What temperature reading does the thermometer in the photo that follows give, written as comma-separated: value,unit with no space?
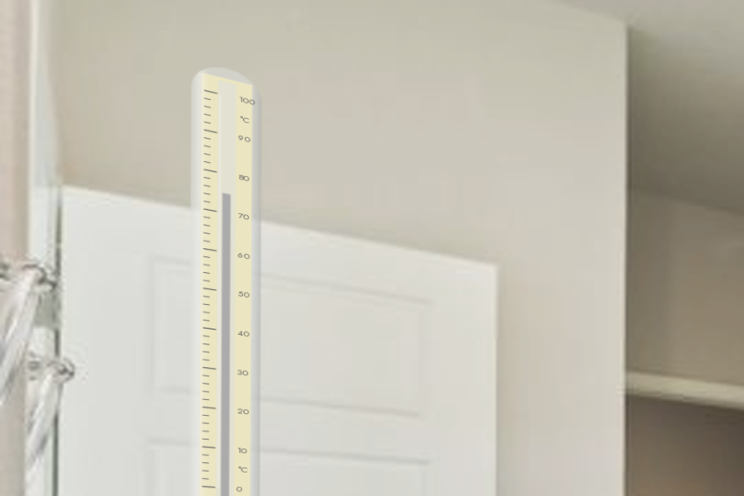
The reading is 75,°C
